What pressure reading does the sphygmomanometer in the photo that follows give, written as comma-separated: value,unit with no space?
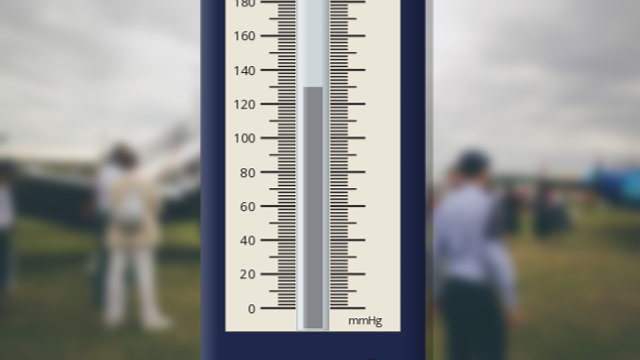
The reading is 130,mmHg
